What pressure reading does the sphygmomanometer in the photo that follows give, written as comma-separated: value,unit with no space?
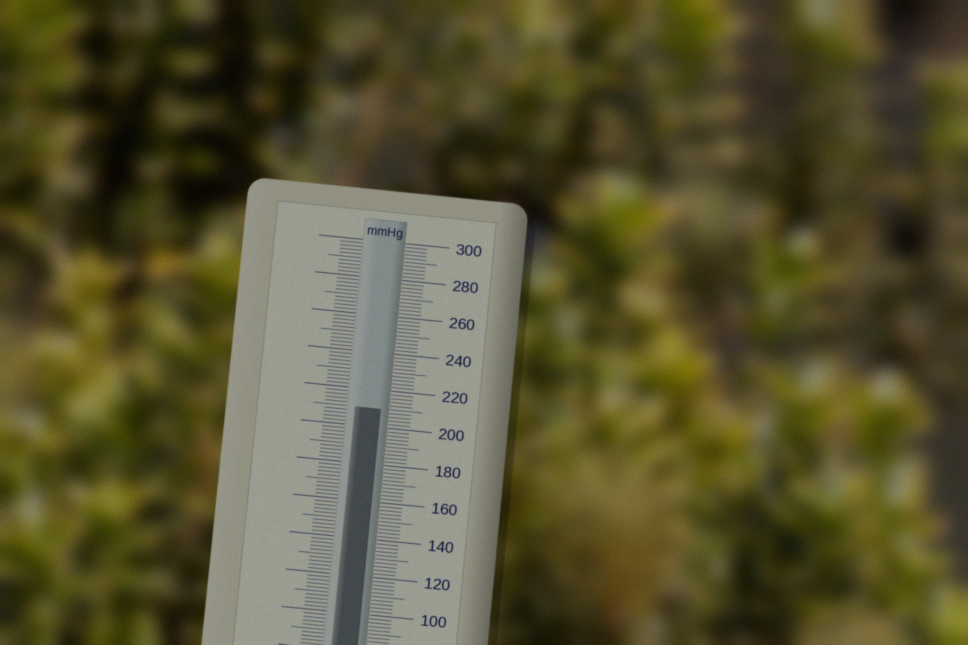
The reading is 210,mmHg
